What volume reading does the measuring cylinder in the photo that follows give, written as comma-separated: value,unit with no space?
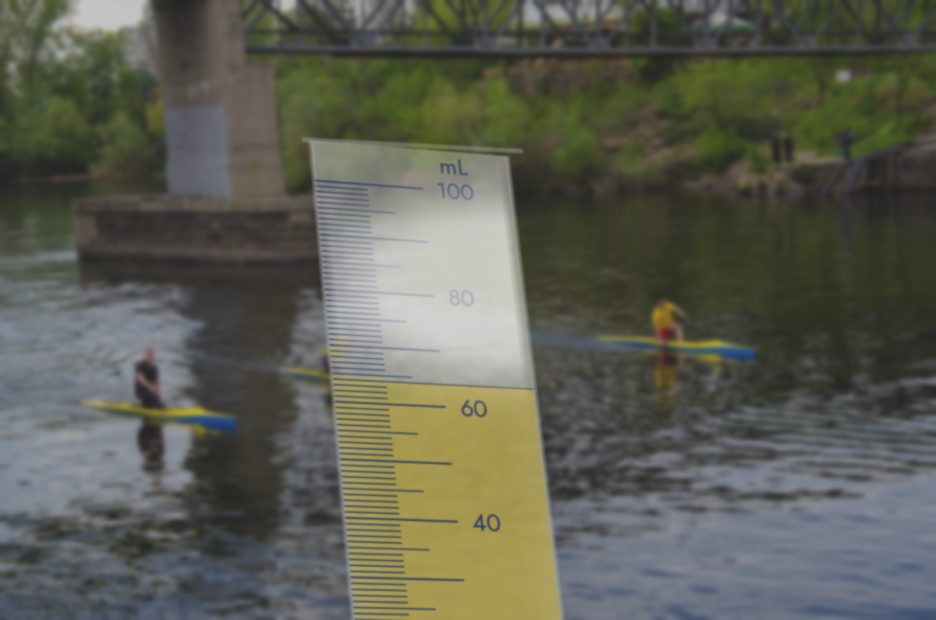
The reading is 64,mL
